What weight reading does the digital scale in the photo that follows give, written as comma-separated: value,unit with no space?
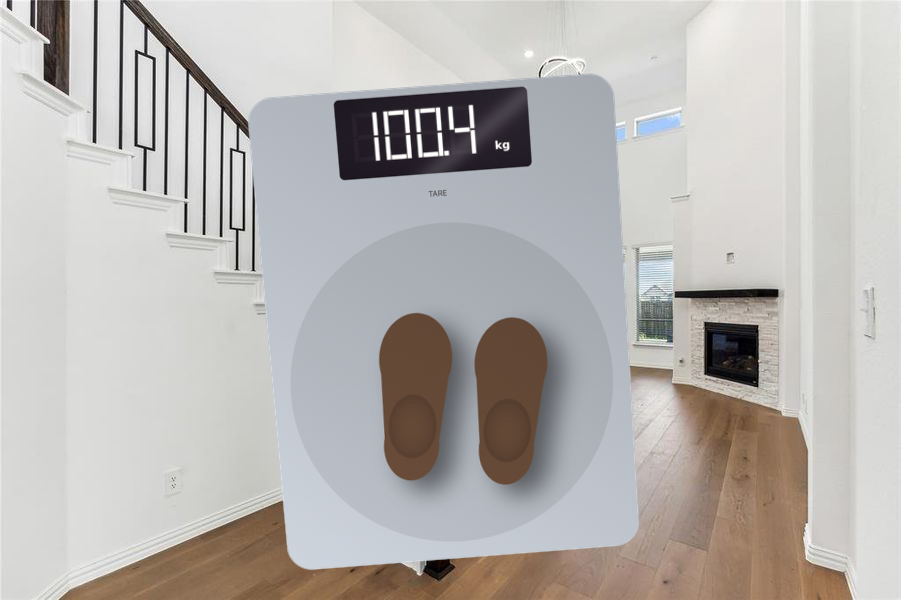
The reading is 100.4,kg
